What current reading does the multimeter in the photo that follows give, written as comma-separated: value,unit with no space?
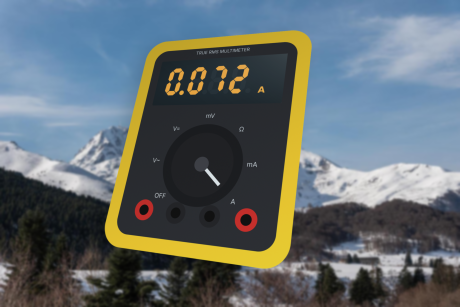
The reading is 0.072,A
